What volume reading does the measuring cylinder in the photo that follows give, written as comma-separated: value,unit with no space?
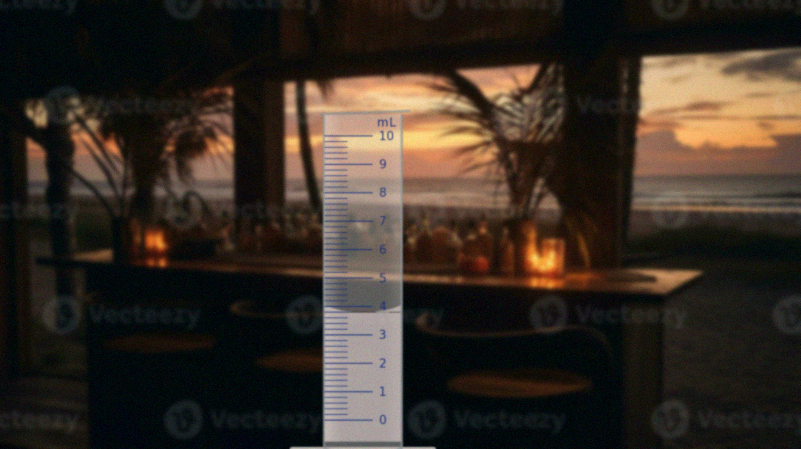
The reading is 3.8,mL
